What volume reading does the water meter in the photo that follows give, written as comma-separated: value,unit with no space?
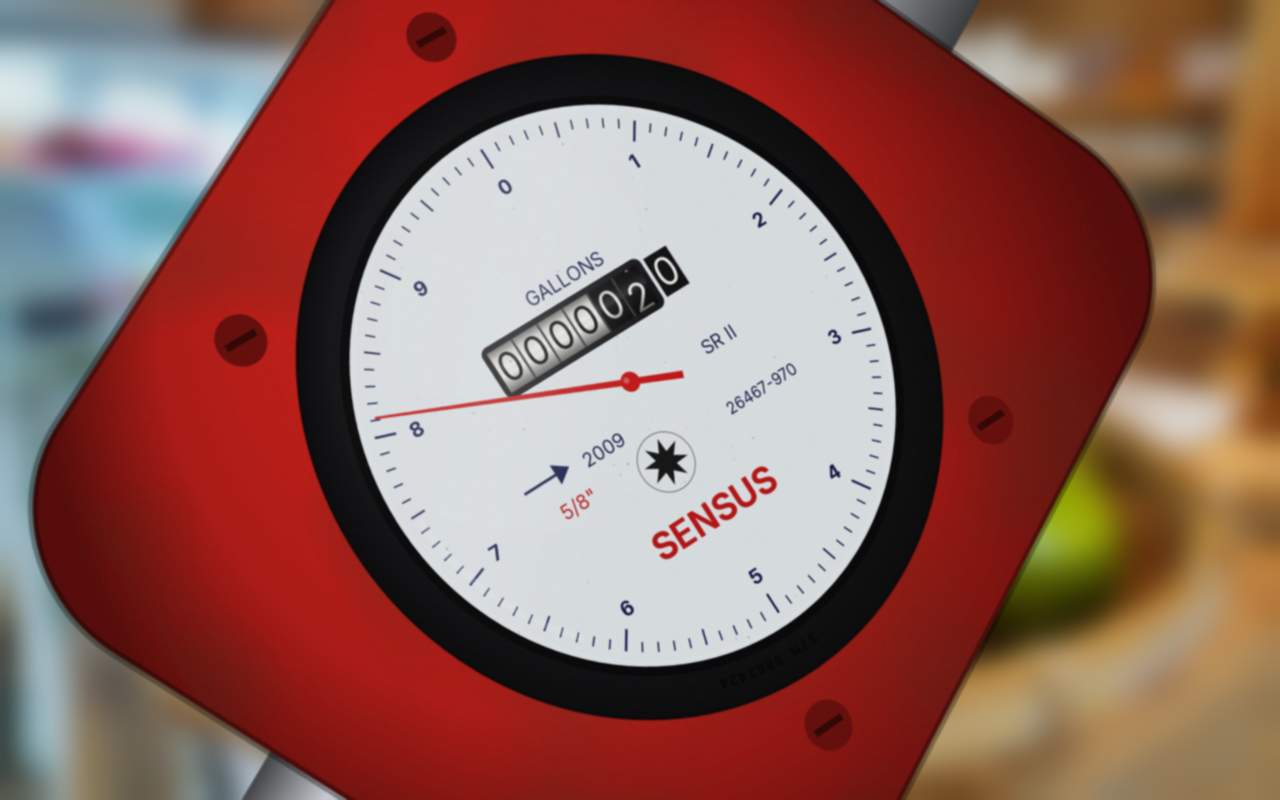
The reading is 18.1,gal
